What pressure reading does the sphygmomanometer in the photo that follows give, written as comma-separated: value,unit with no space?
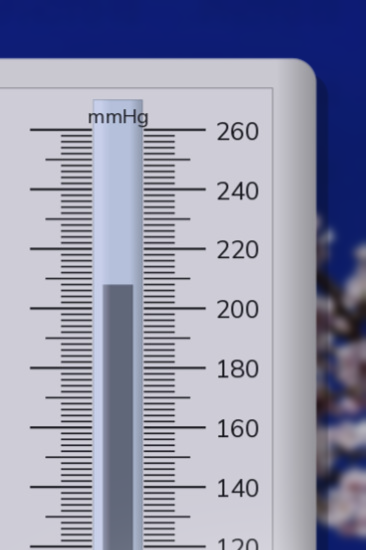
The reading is 208,mmHg
